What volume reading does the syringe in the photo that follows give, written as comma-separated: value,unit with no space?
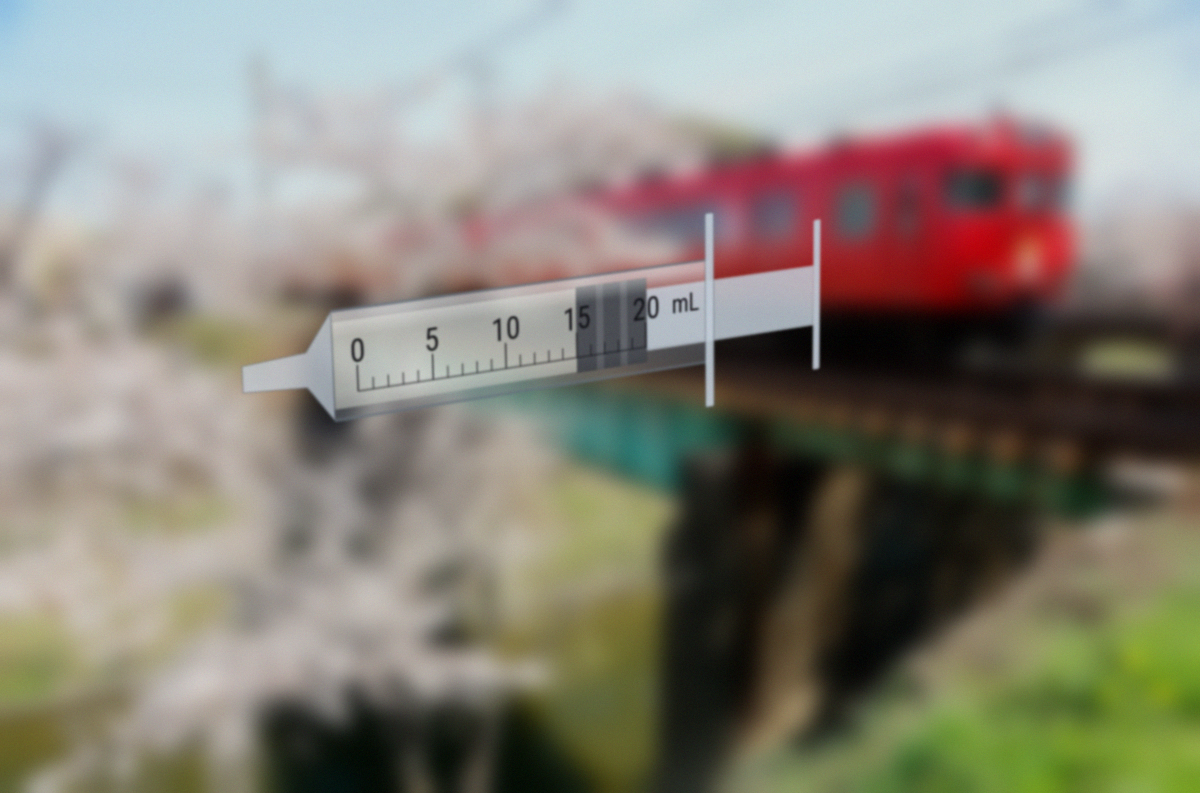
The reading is 15,mL
